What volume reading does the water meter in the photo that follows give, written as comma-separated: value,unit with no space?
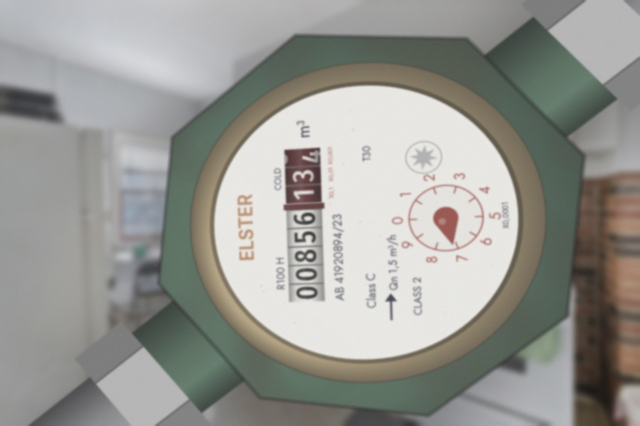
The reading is 856.1337,m³
